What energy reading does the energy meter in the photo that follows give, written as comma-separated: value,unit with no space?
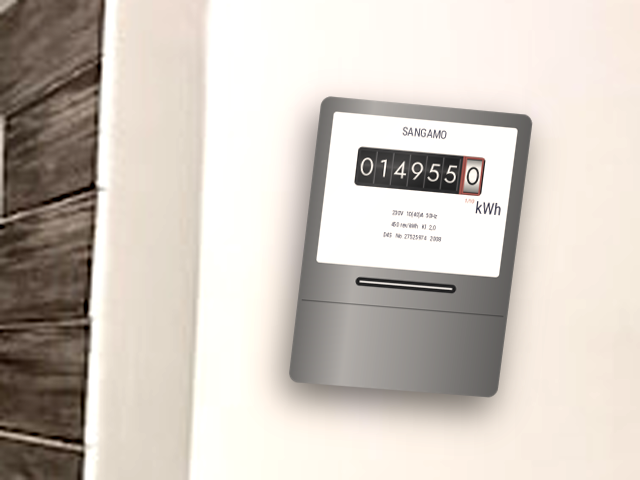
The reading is 14955.0,kWh
